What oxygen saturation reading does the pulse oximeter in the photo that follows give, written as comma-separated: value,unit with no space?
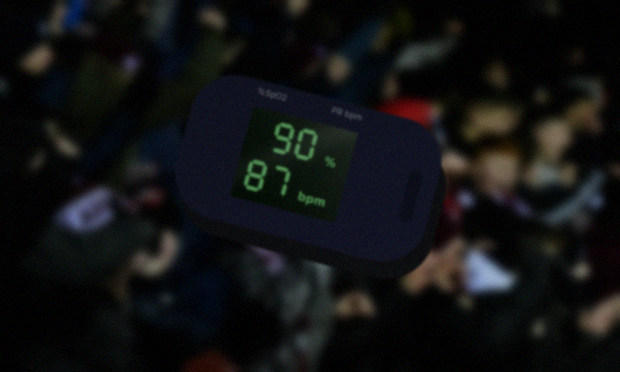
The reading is 90,%
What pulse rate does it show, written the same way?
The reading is 87,bpm
